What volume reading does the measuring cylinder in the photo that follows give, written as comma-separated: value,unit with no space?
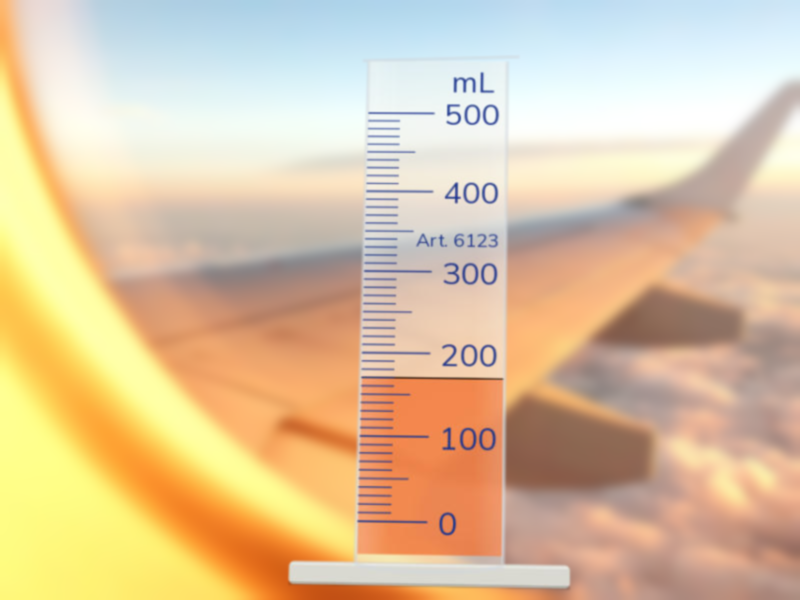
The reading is 170,mL
